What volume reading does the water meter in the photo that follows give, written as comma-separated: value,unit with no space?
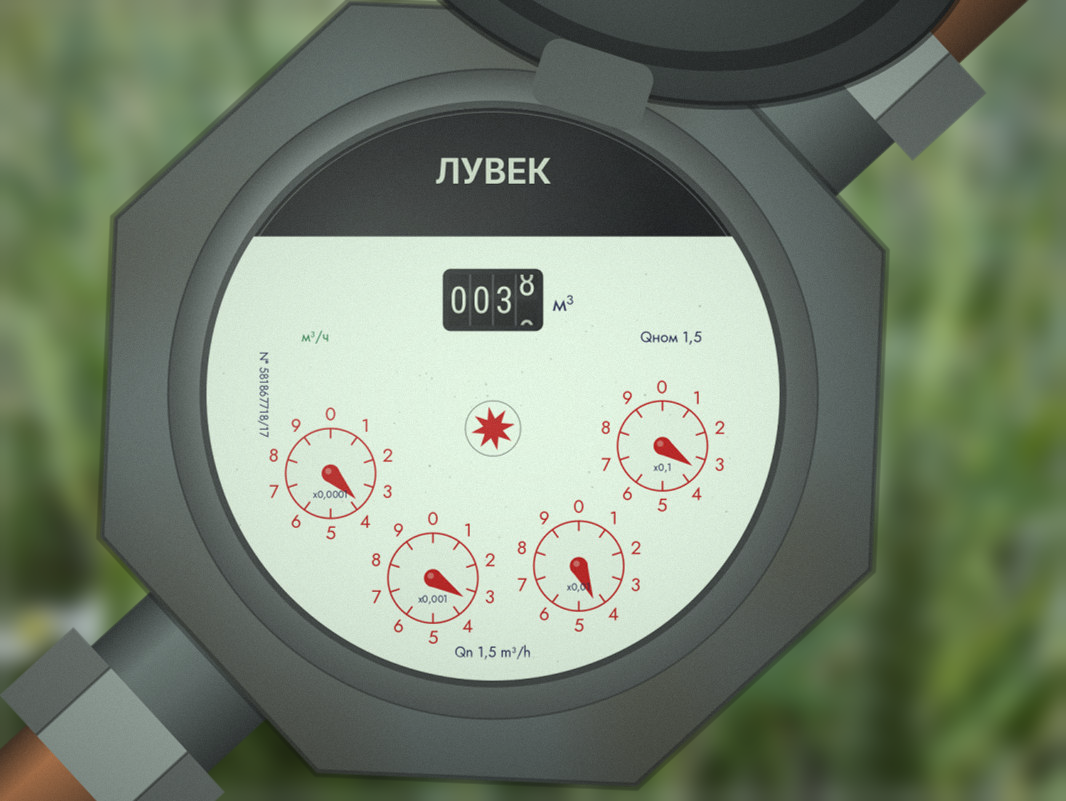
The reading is 38.3433,m³
